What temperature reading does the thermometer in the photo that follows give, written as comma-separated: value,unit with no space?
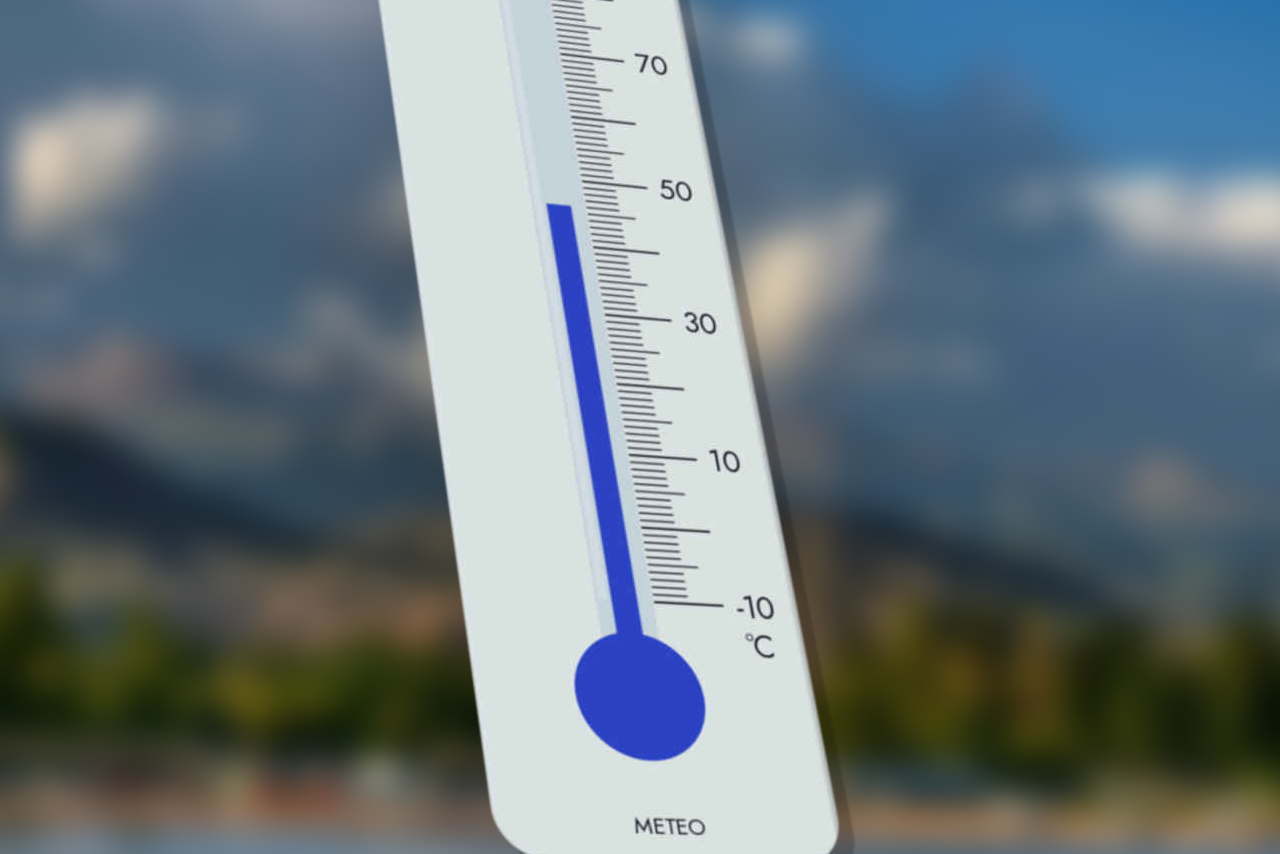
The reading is 46,°C
